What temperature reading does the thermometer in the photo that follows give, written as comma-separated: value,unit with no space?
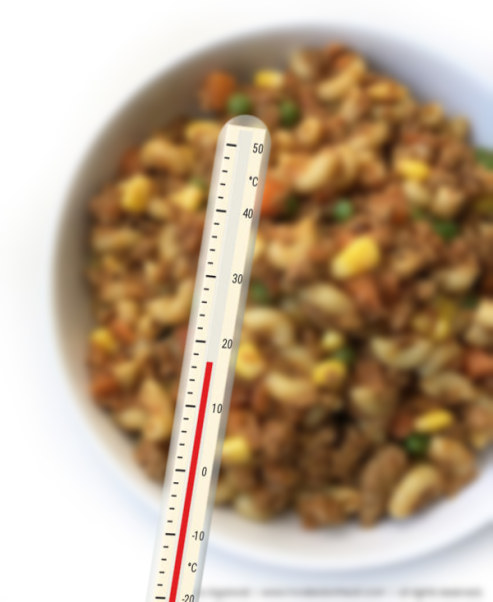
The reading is 17,°C
